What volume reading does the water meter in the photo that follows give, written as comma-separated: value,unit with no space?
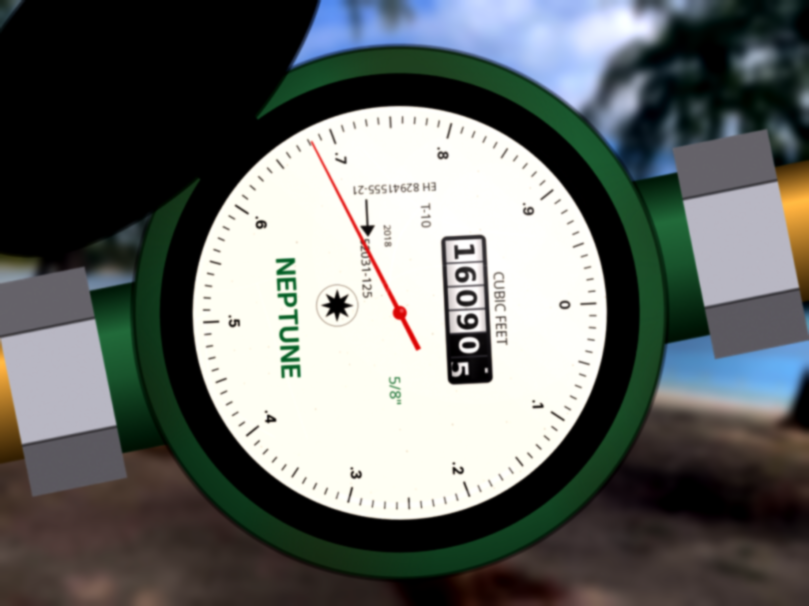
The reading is 160904.68,ft³
